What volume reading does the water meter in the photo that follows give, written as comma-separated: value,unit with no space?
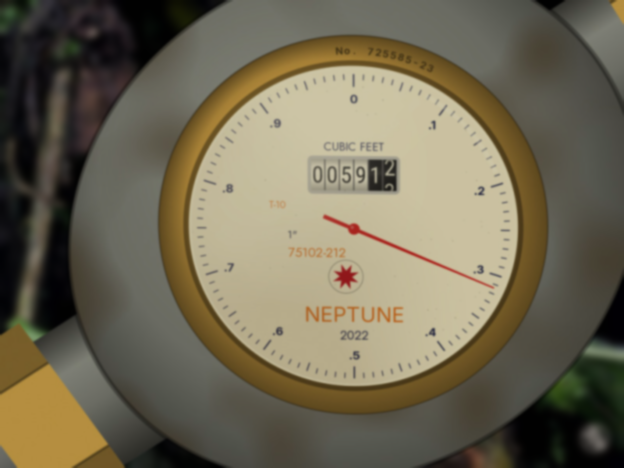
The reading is 5912.31,ft³
